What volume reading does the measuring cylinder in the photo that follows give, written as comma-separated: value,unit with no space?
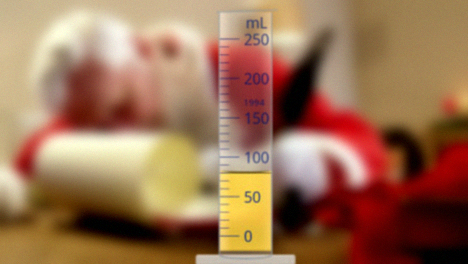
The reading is 80,mL
